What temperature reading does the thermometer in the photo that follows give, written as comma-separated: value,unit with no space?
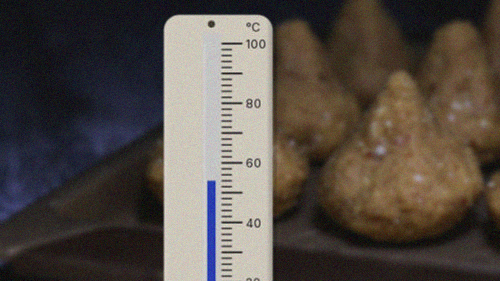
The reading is 54,°C
